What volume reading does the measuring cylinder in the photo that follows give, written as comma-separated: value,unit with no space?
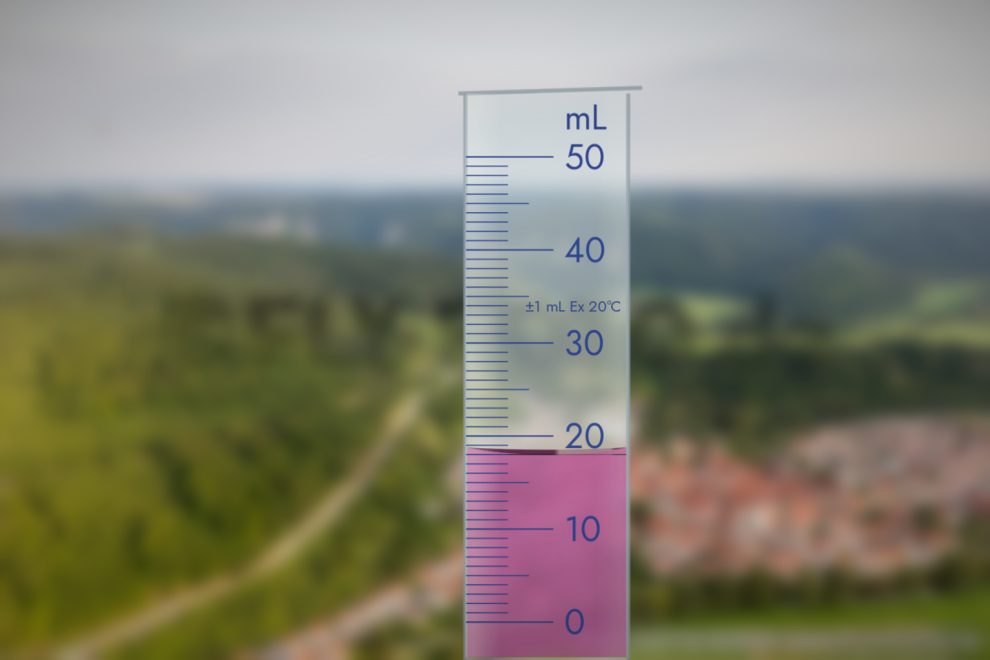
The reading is 18,mL
